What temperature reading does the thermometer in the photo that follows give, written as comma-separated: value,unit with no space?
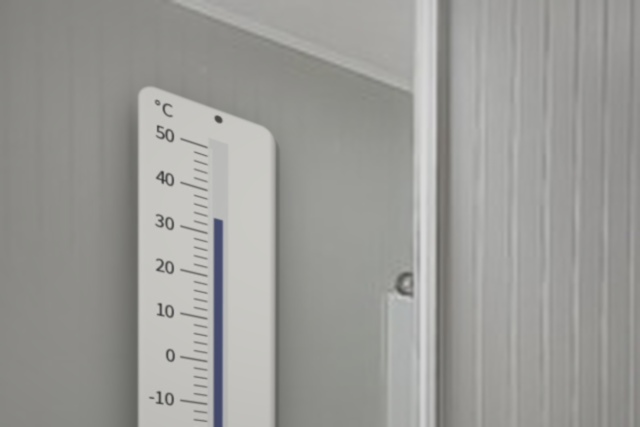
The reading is 34,°C
